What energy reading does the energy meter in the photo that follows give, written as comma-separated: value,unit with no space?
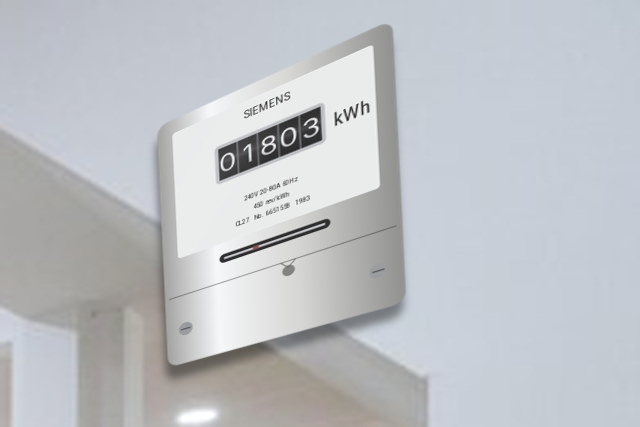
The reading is 1803,kWh
